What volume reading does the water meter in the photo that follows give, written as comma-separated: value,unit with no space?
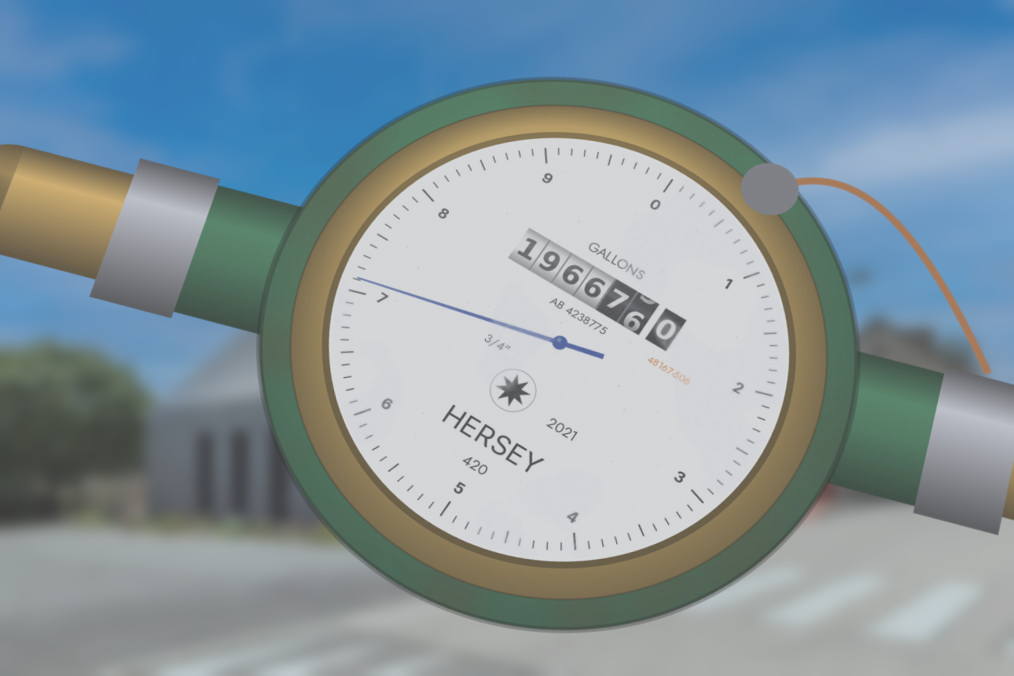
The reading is 1966757.1,gal
